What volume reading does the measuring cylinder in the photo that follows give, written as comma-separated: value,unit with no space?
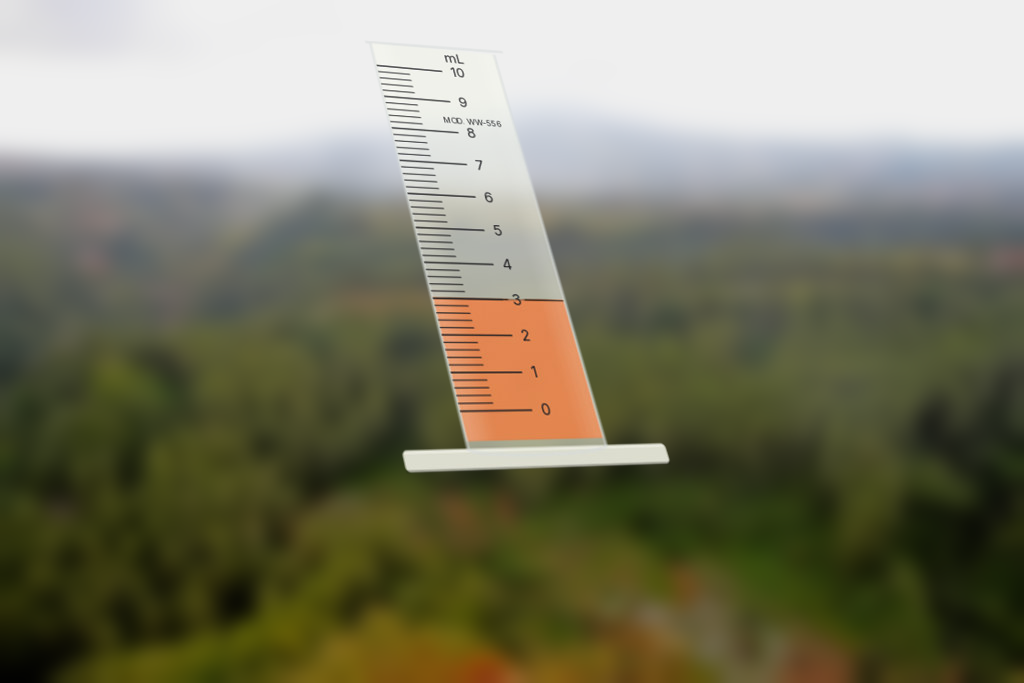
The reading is 3,mL
